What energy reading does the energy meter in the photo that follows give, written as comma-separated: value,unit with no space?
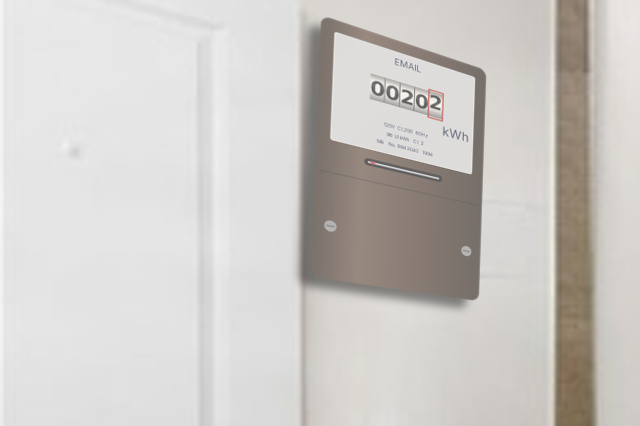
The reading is 20.2,kWh
